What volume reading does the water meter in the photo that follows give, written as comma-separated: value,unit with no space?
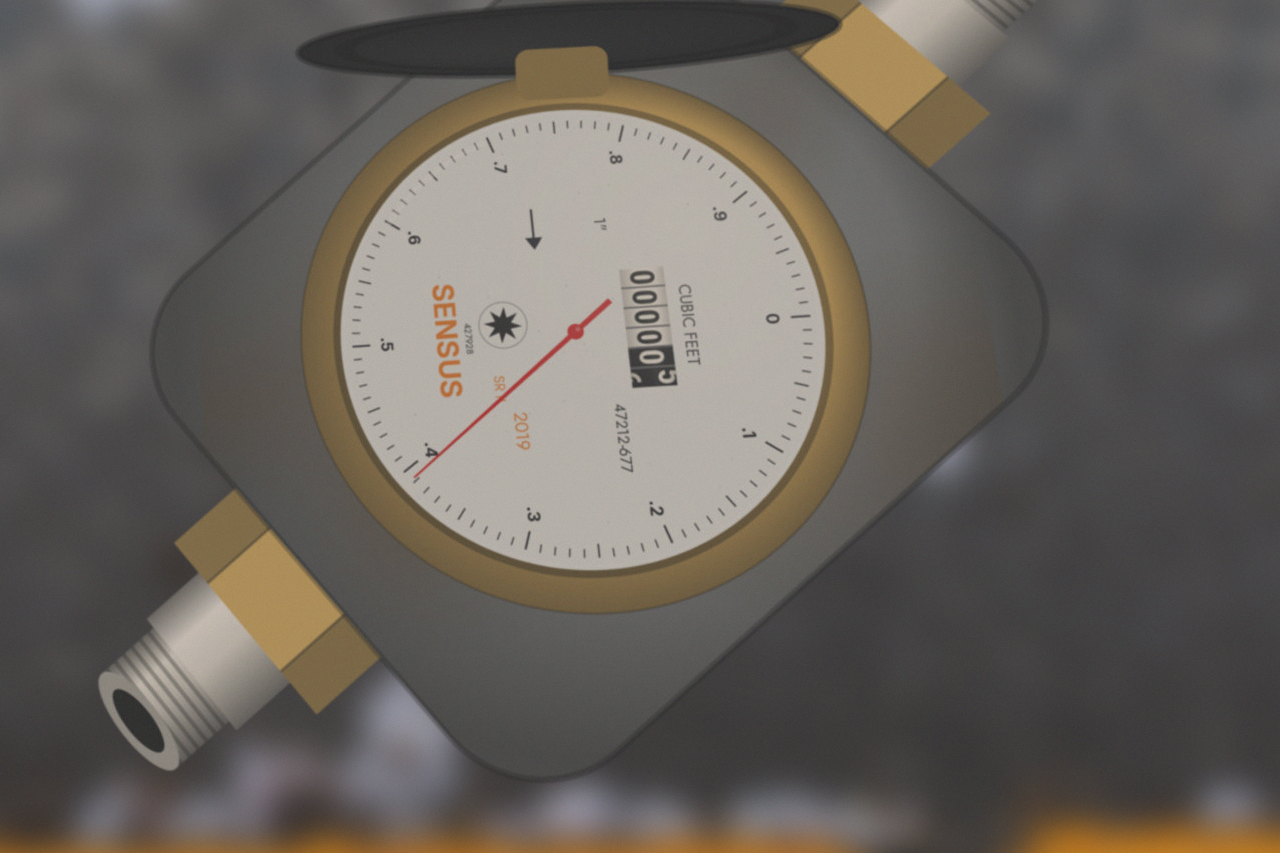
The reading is 5.39,ft³
